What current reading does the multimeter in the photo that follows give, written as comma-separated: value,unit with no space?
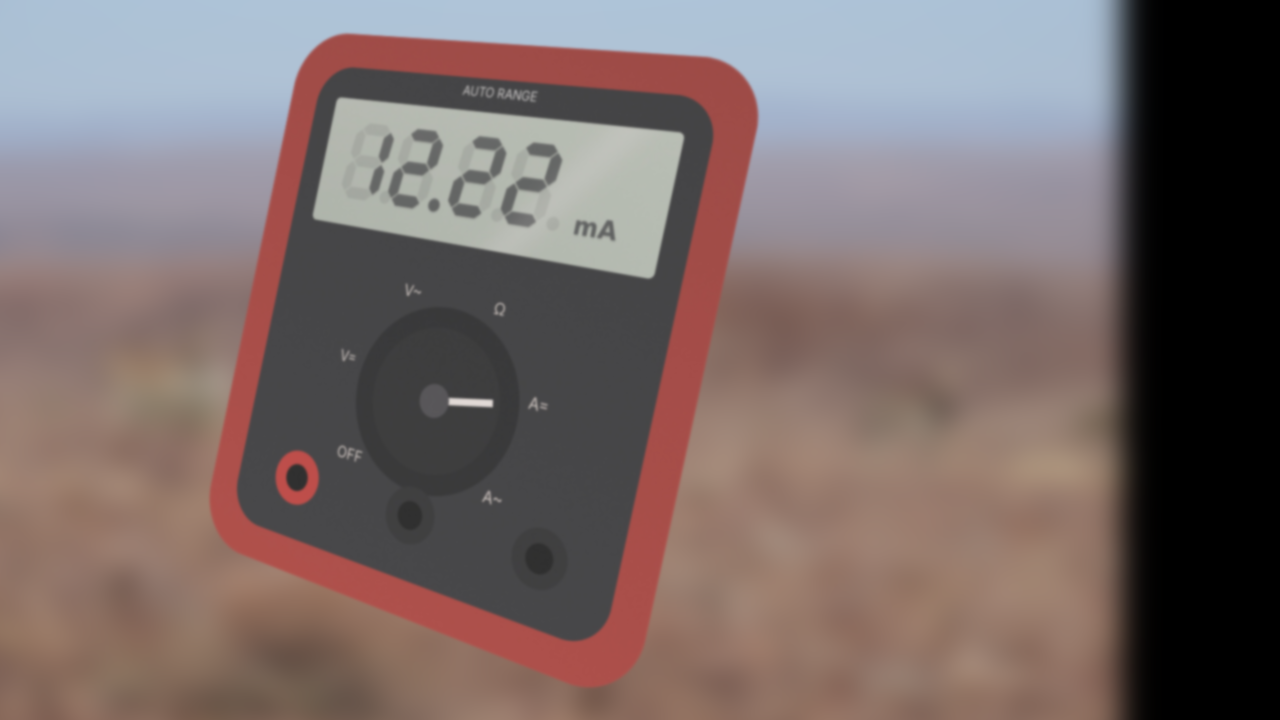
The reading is 12.22,mA
